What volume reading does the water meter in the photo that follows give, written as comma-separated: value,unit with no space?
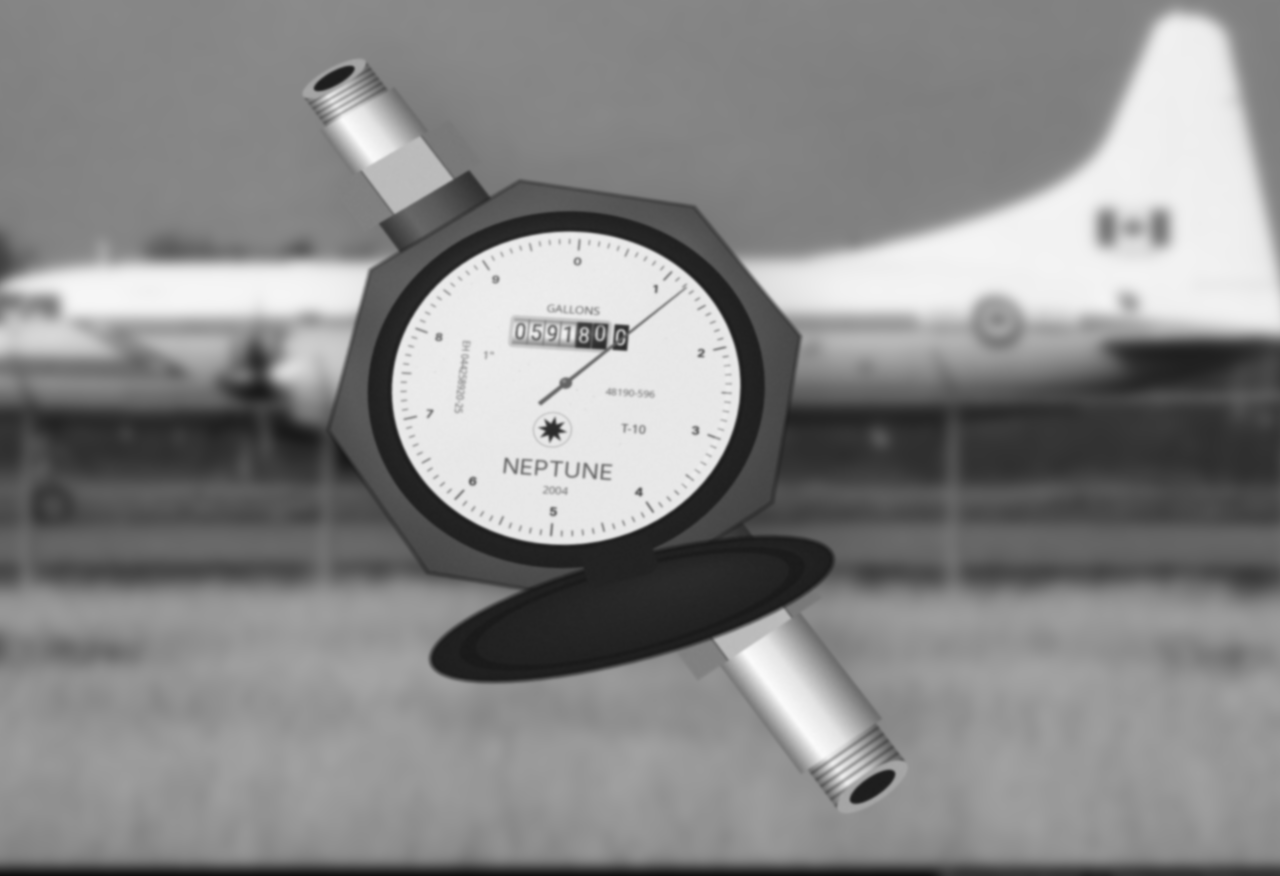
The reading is 591801.2,gal
